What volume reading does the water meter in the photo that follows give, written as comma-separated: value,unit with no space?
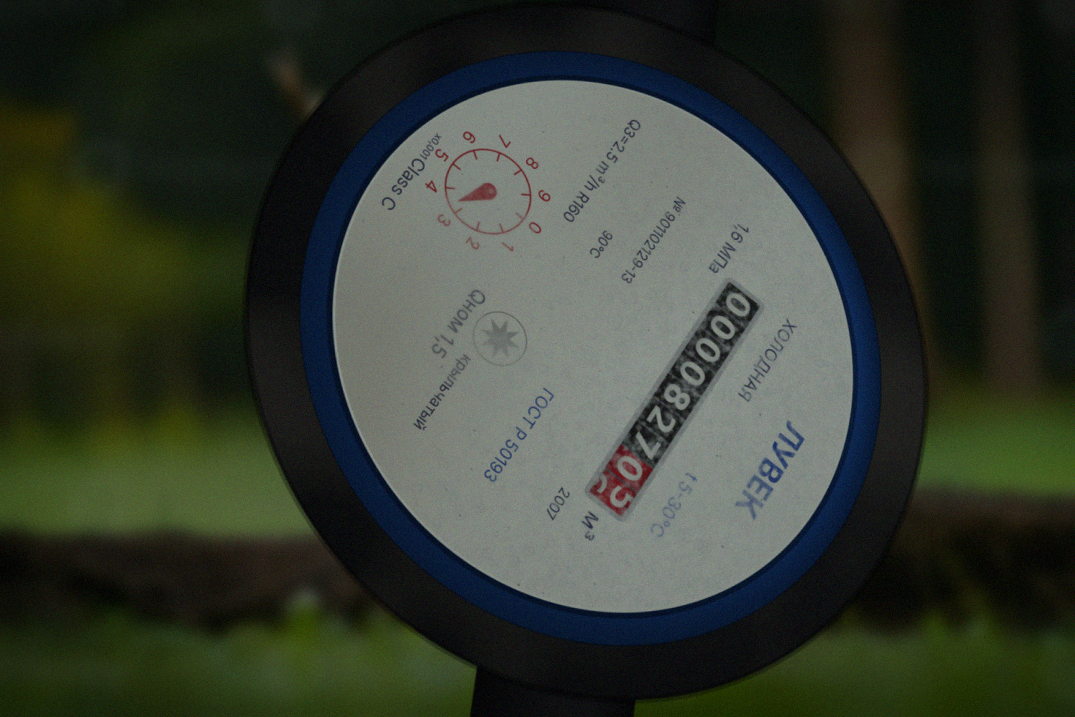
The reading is 827.053,m³
